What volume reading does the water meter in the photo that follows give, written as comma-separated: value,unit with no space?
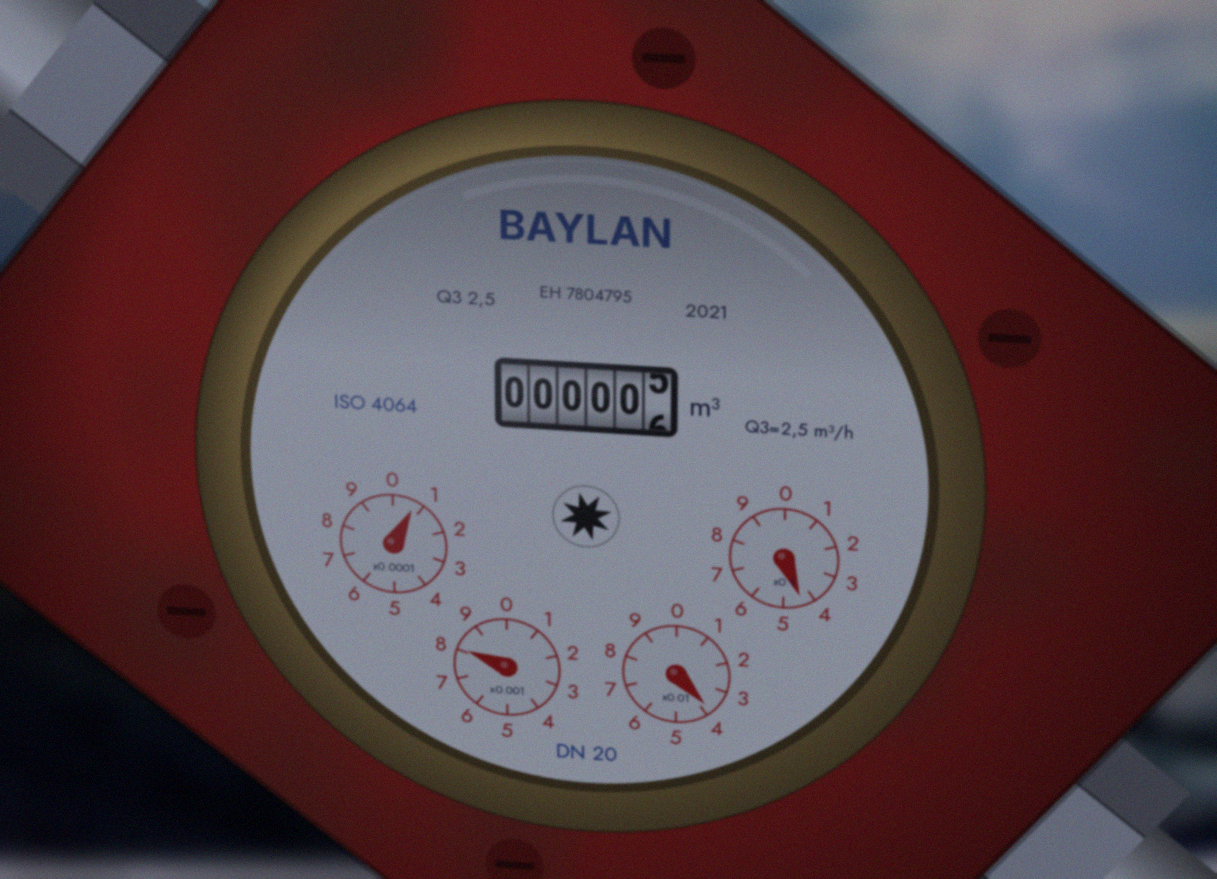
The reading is 5.4380,m³
